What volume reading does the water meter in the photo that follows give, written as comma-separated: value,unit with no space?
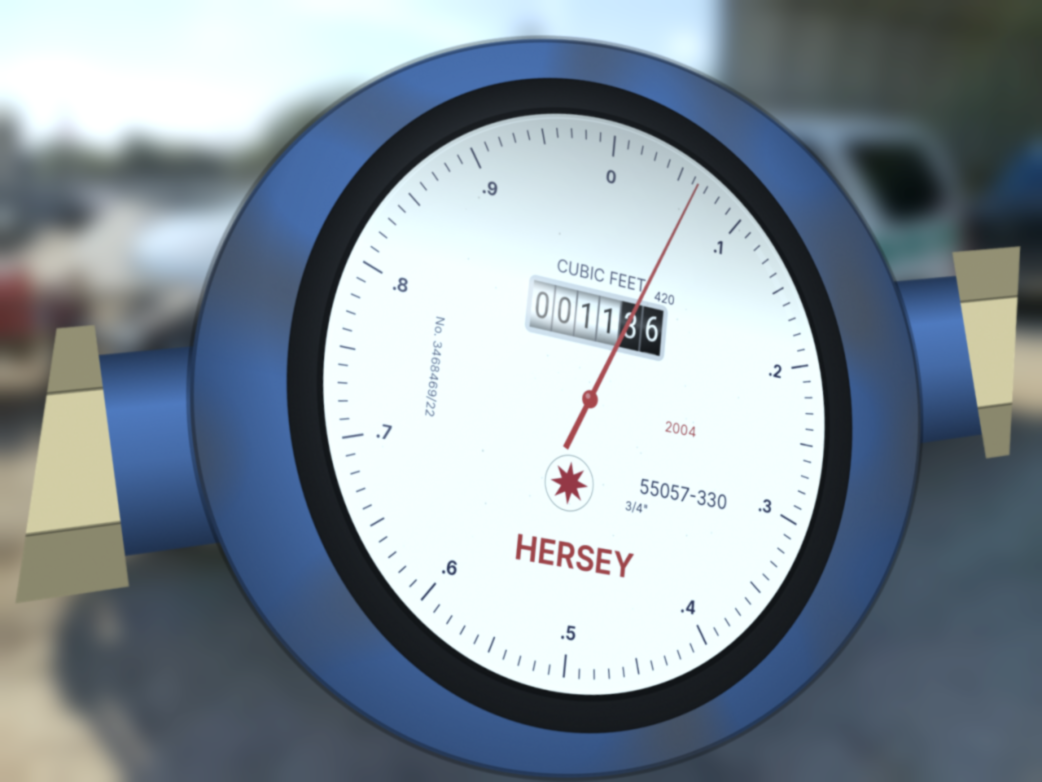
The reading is 1136.06,ft³
